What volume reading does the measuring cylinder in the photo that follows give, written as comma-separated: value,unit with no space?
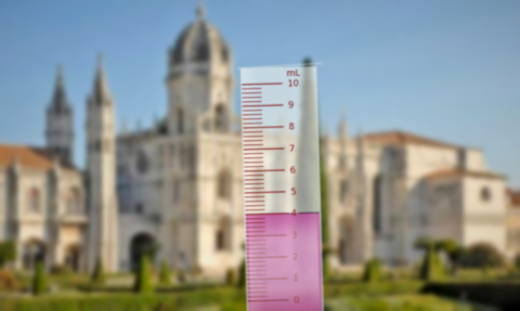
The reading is 4,mL
